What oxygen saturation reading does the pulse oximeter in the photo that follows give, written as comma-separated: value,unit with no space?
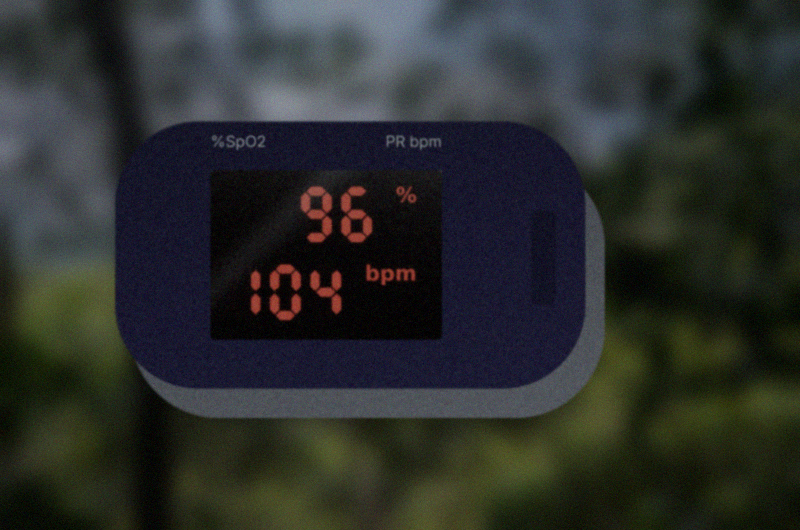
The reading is 96,%
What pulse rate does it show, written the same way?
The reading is 104,bpm
